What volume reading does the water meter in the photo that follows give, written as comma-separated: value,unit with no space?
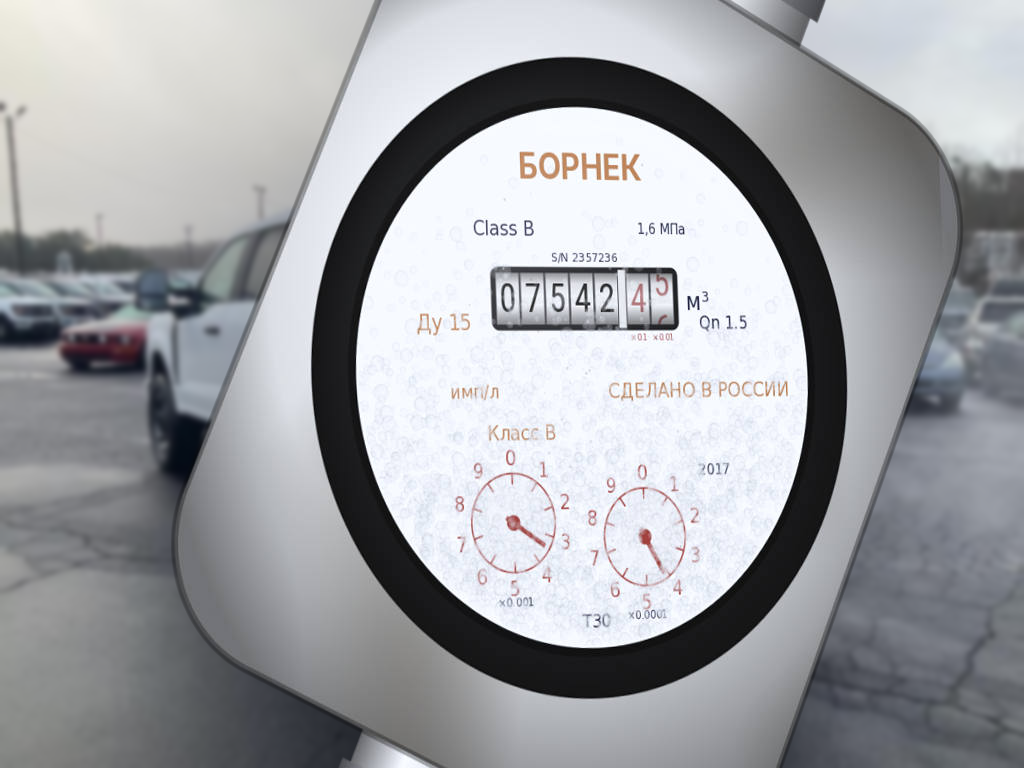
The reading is 7542.4534,m³
